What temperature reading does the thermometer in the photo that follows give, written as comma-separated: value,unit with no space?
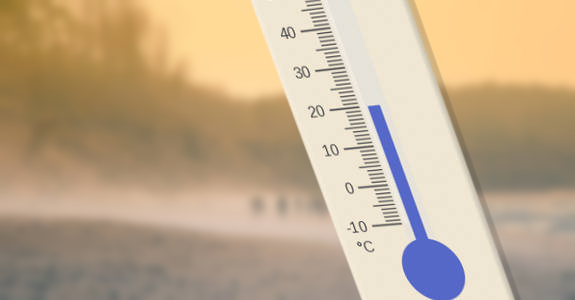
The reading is 20,°C
